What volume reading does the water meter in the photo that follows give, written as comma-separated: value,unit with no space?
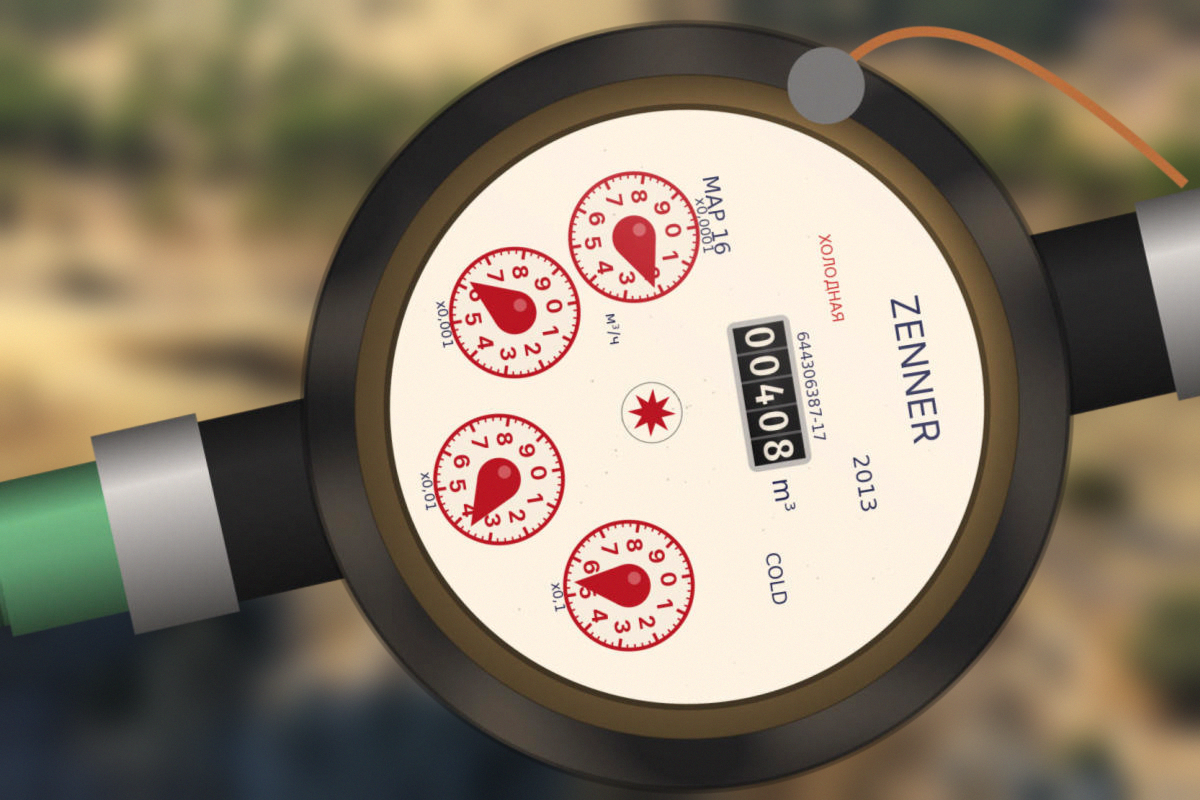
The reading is 408.5362,m³
